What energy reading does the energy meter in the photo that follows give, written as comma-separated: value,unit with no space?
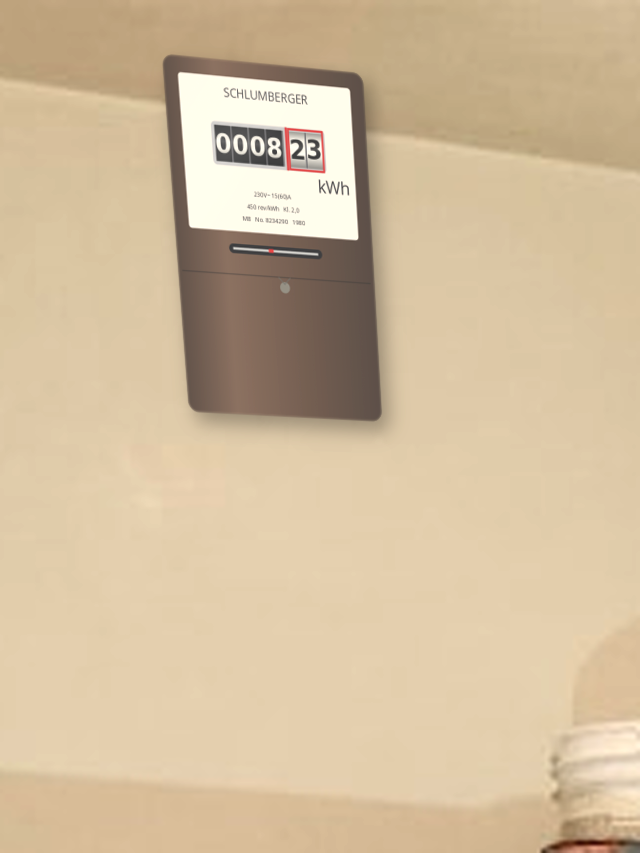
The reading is 8.23,kWh
